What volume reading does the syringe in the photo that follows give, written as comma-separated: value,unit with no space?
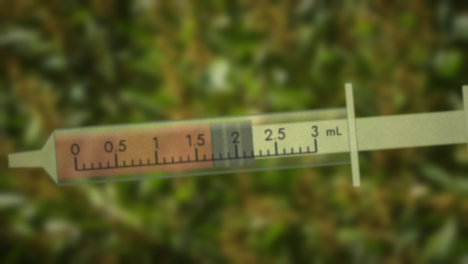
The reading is 1.7,mL
